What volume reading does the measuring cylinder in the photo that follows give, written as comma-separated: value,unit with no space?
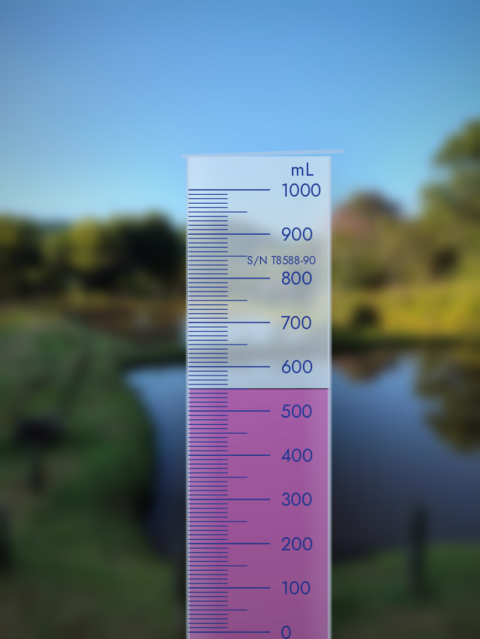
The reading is 550,mL
